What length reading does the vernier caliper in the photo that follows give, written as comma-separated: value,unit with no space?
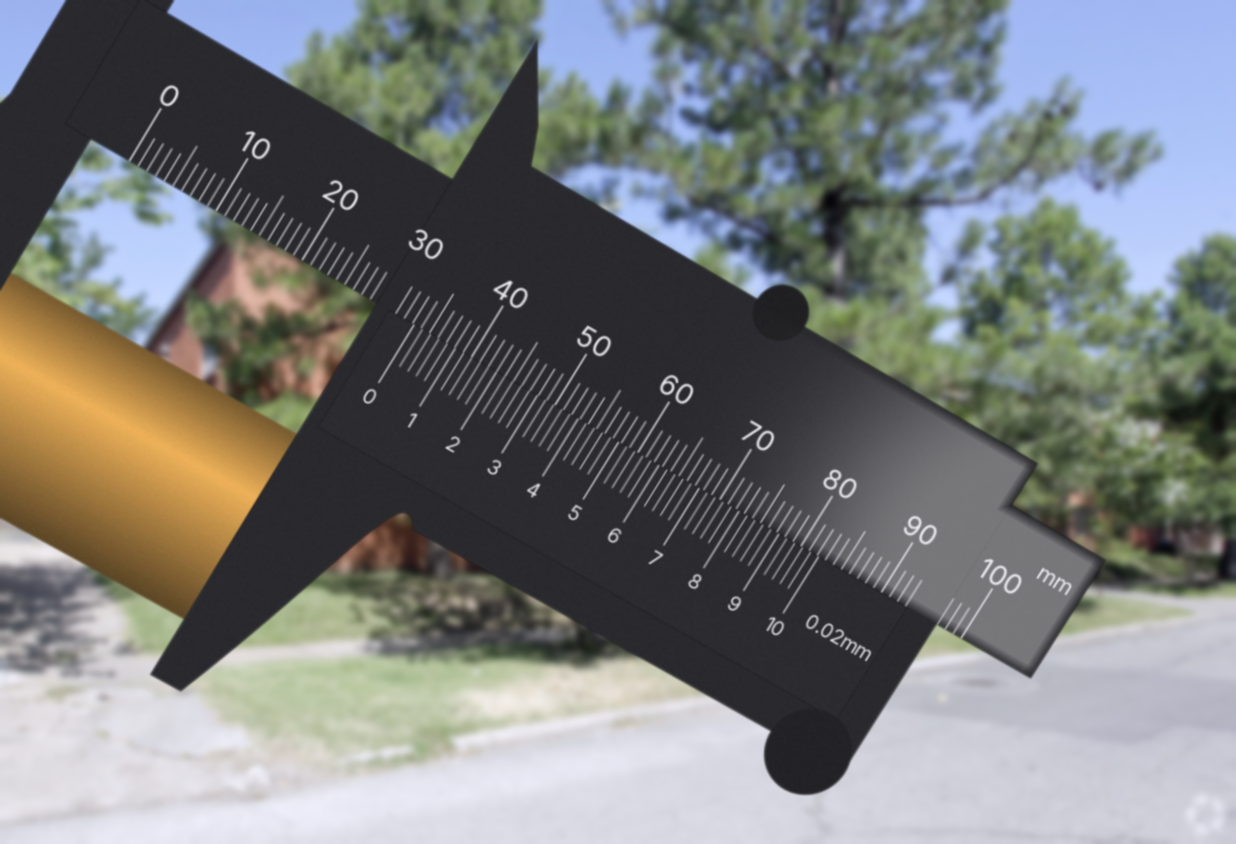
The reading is 33.2,mm
